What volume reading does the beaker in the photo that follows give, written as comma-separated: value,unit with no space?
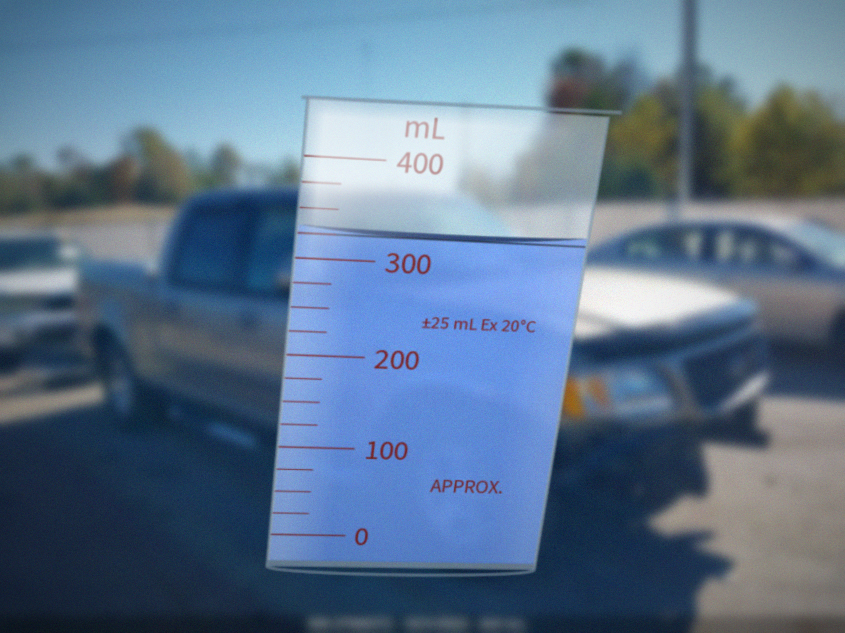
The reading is 325,mL
